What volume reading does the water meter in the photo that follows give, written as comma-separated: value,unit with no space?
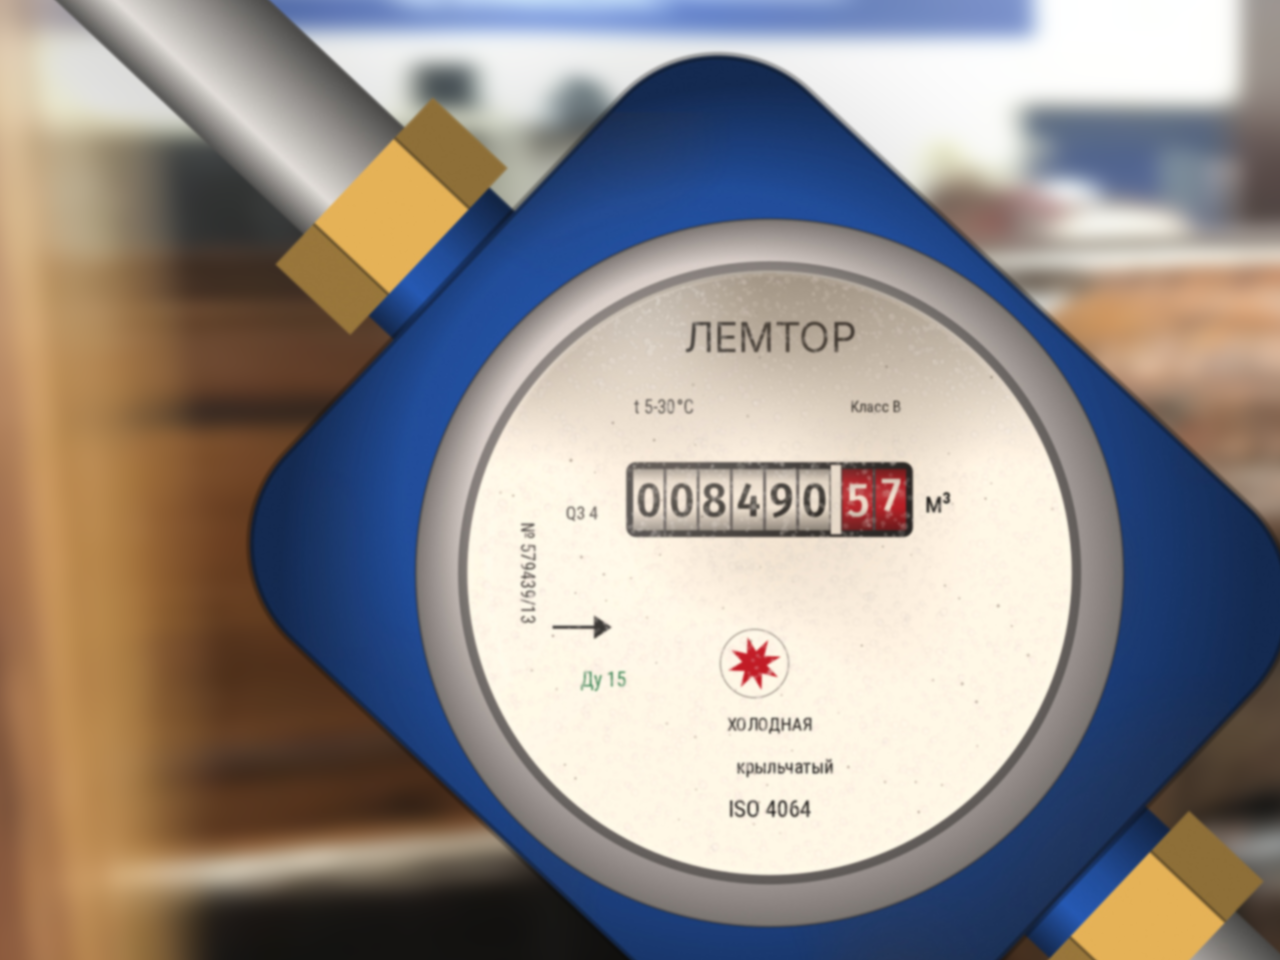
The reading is 8490.57,m³
